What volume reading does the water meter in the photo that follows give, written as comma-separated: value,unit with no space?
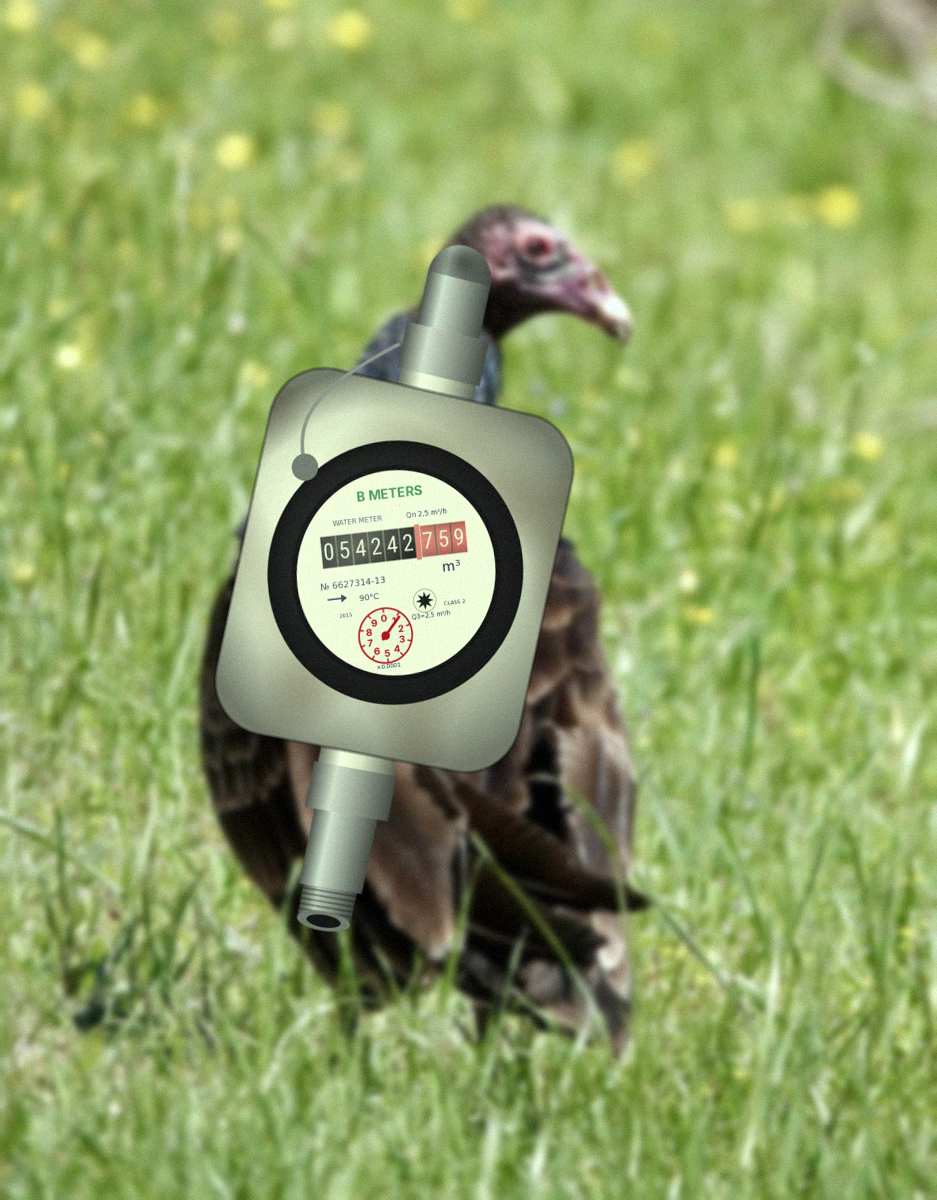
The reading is 54242.7591,m³
